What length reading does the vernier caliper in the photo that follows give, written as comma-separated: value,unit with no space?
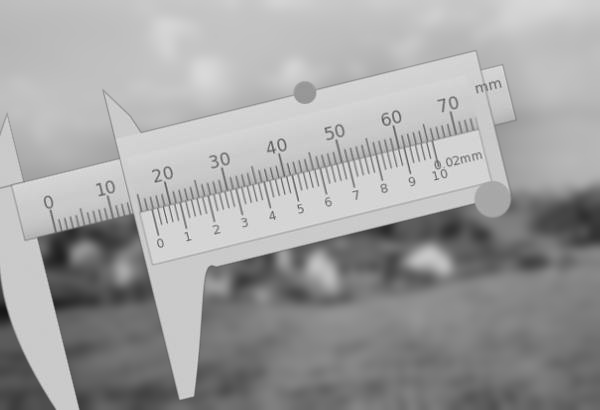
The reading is 16.8,mm
